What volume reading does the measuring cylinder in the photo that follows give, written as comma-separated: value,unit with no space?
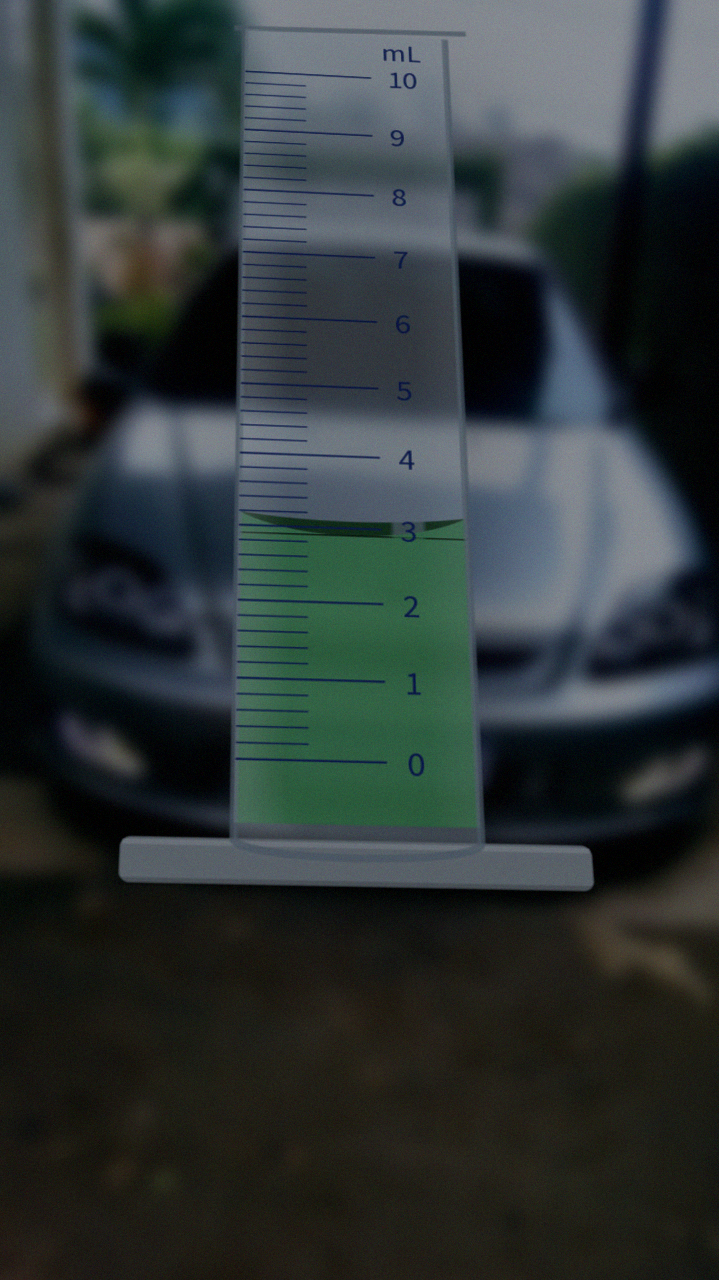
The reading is 2.9,mL
